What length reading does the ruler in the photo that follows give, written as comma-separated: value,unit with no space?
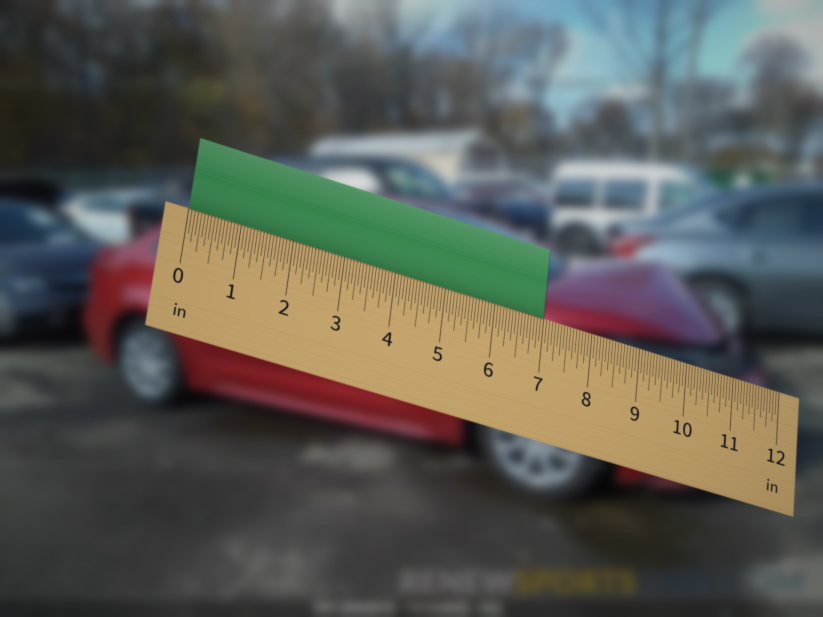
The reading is 7,in
